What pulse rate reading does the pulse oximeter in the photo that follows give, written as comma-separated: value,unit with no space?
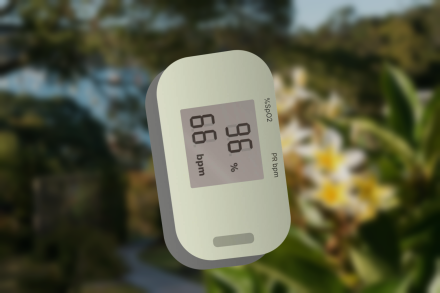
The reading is 66,bpm
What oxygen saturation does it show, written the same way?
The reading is 96,%
